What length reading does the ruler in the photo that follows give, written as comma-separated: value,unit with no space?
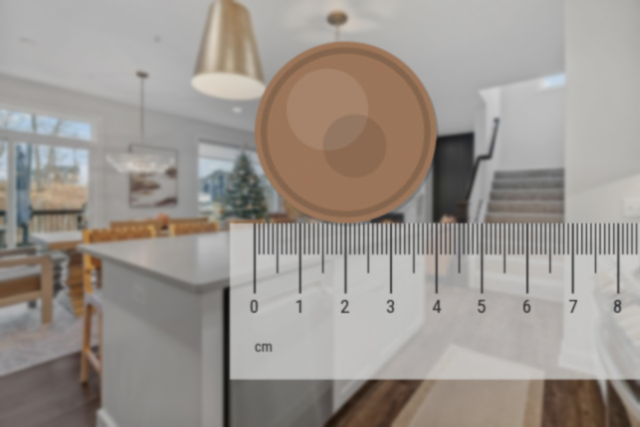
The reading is 4,cm
